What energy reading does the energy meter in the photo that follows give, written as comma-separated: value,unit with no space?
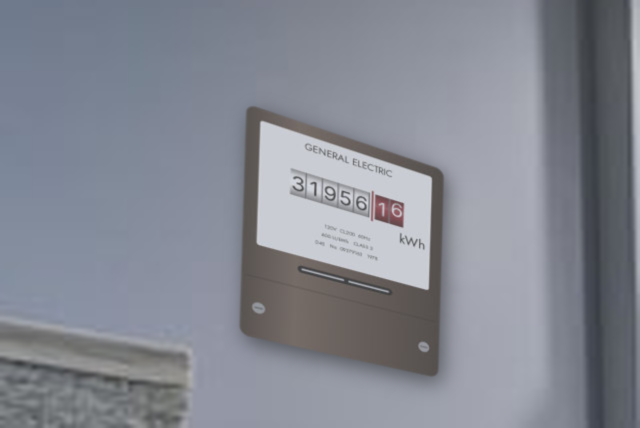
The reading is 31956.16,kWh
